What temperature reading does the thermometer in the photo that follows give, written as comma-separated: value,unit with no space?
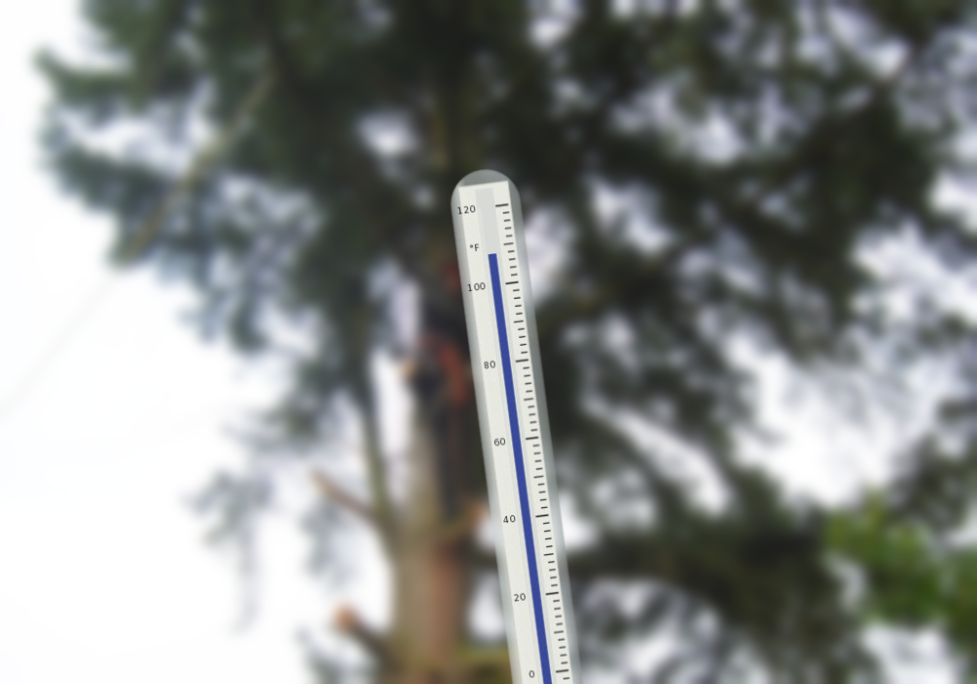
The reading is 108,°F
